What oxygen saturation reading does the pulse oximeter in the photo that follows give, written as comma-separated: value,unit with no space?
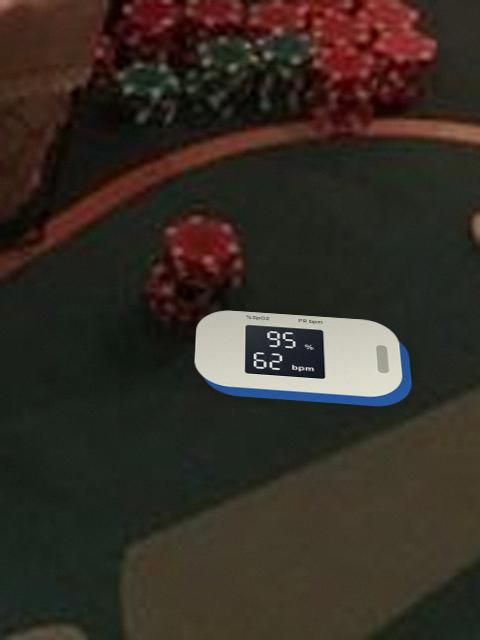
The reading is 95,%
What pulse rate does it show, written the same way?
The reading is 62,bpm
